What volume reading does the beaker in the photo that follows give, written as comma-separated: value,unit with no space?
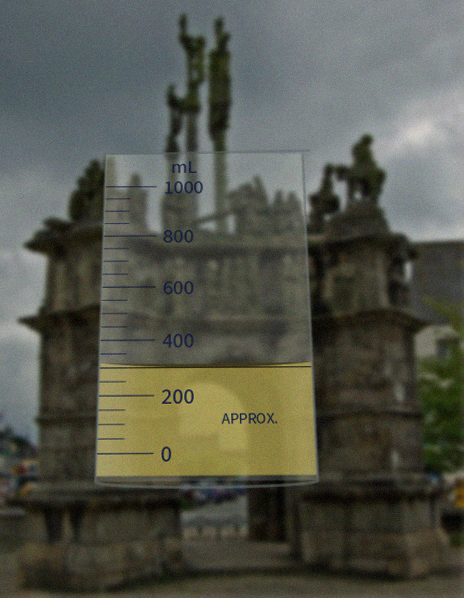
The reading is 300,mL
